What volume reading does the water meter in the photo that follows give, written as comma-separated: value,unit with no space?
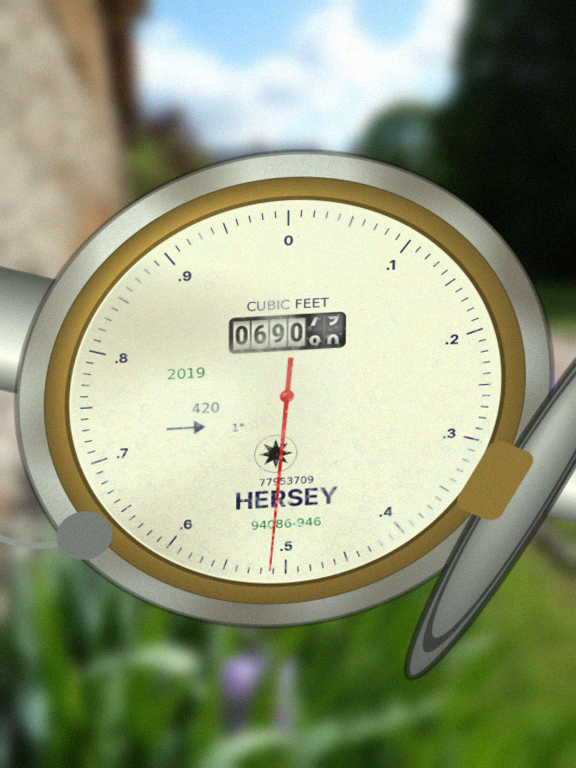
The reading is 69079.51,ft³
